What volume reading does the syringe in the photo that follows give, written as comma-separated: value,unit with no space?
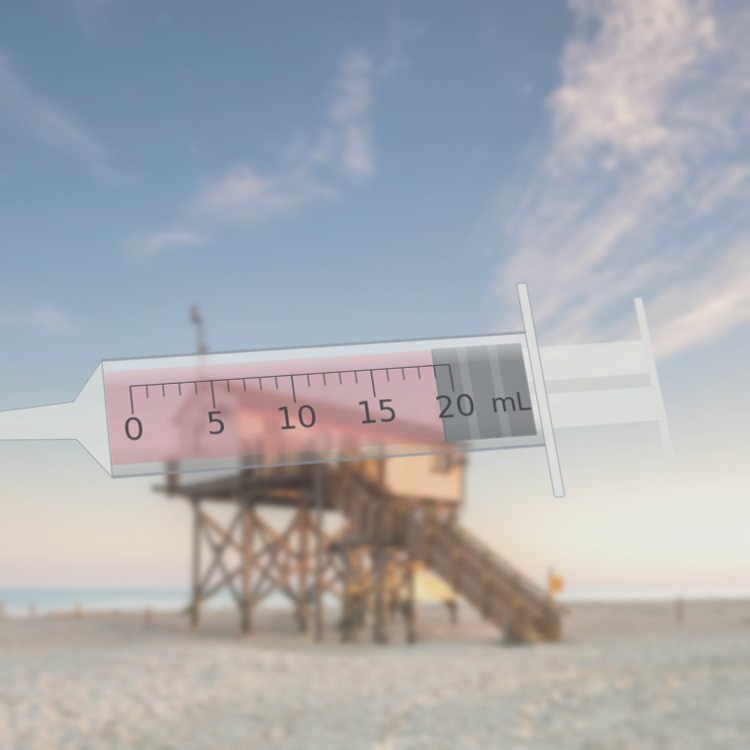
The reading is 19,mL
